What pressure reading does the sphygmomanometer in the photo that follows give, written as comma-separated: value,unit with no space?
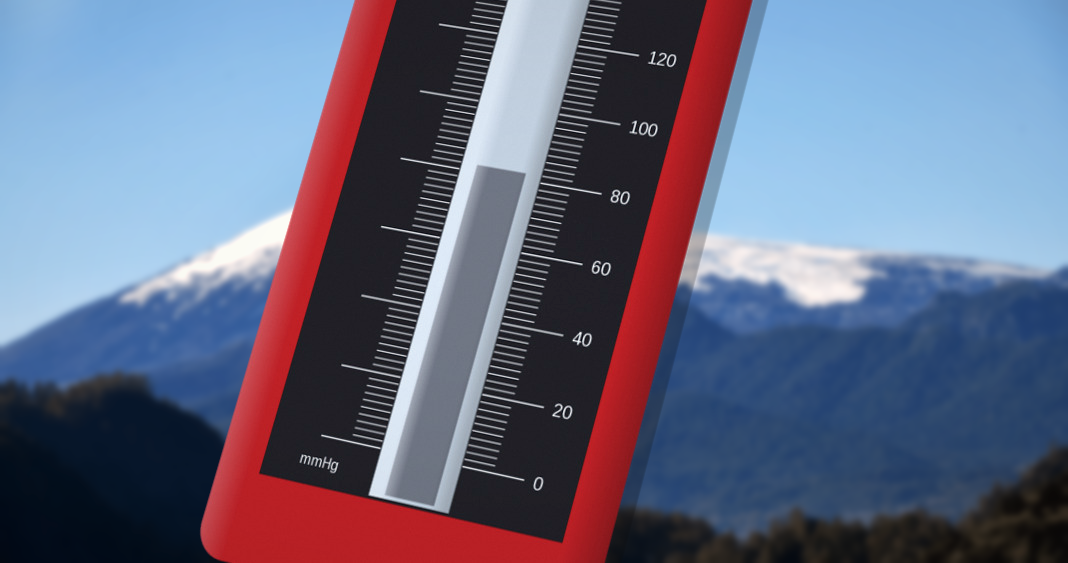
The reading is 82,mmHg
